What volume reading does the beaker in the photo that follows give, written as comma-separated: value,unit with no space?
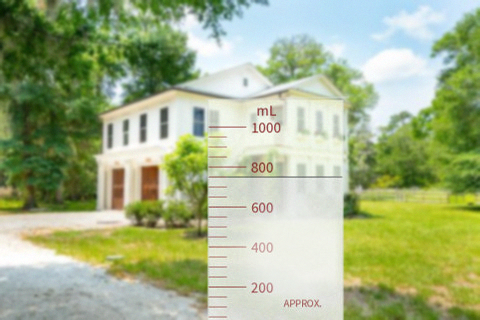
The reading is 750,mL
